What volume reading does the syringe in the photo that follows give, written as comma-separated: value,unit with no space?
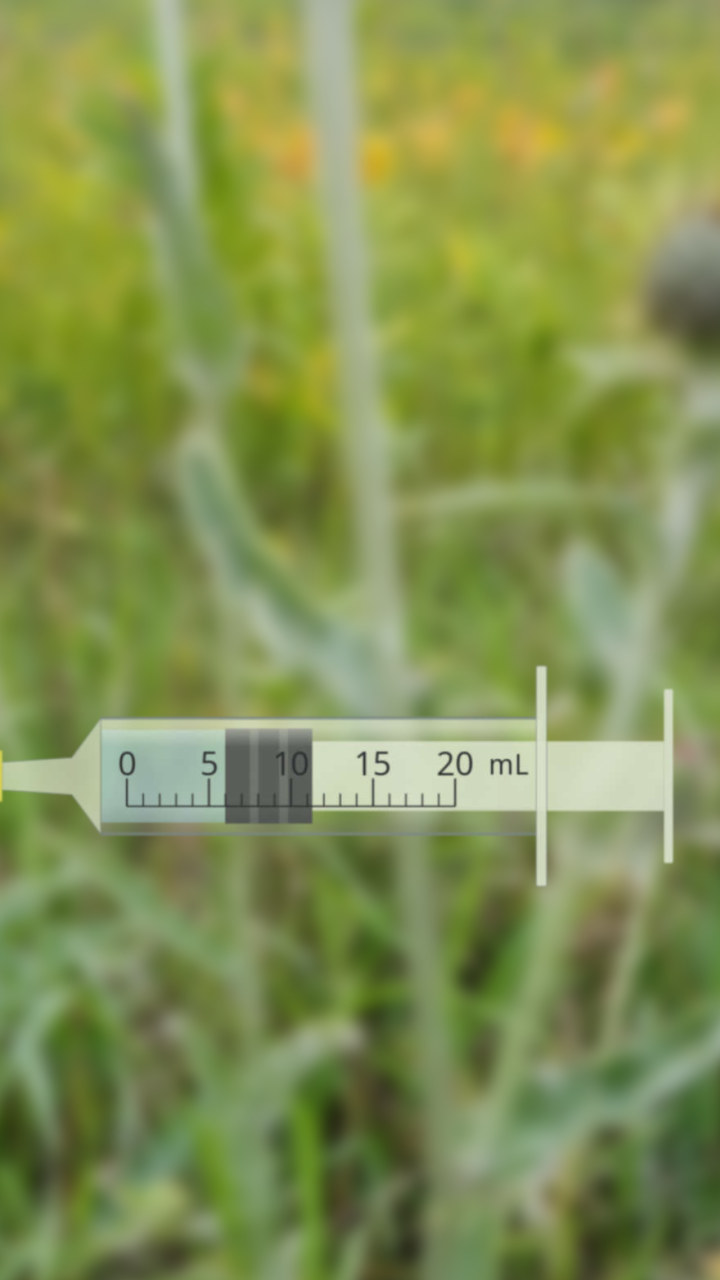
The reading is 6,mL
